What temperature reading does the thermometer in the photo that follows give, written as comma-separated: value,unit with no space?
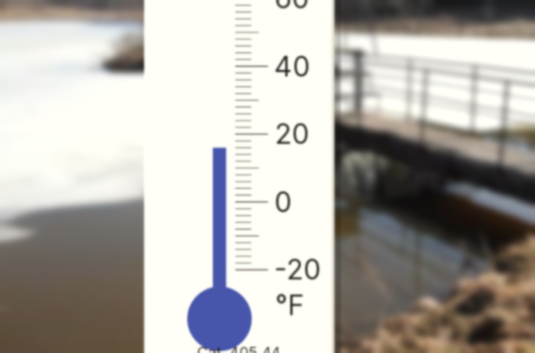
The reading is 16,°F
